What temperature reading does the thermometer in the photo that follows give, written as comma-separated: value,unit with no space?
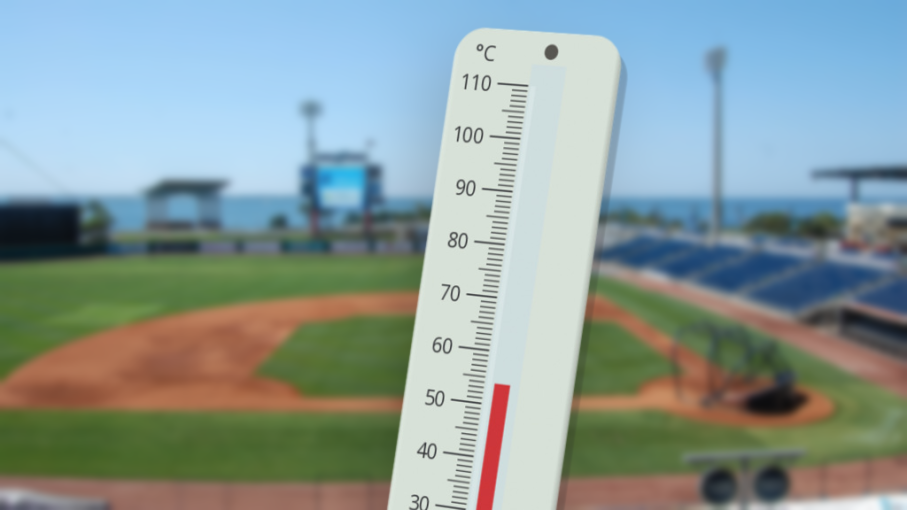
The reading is 54,°C
